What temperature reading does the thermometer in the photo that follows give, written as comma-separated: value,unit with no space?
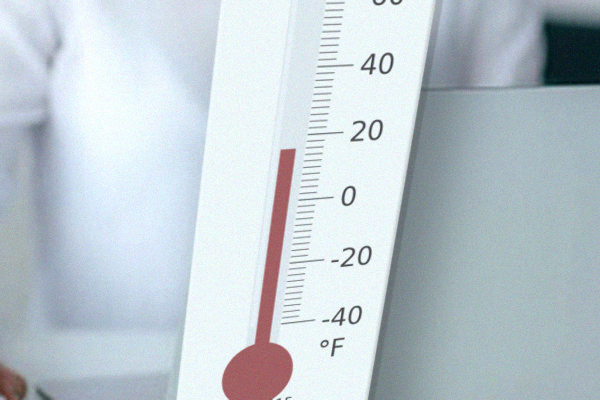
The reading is 16,°F
